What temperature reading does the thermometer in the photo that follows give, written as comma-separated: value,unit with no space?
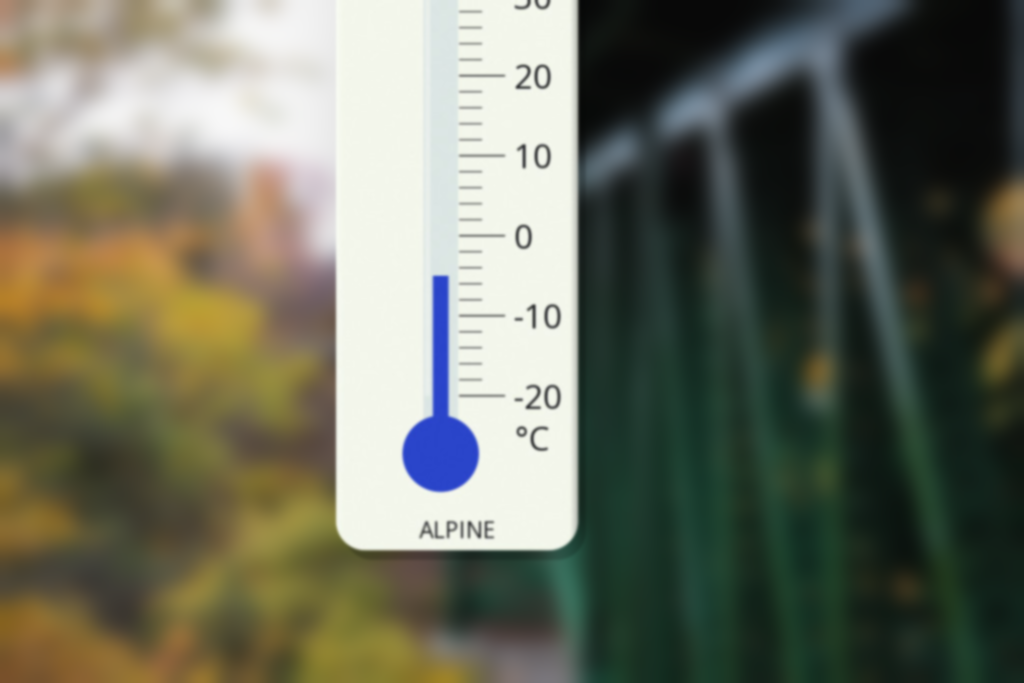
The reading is -5,°C
